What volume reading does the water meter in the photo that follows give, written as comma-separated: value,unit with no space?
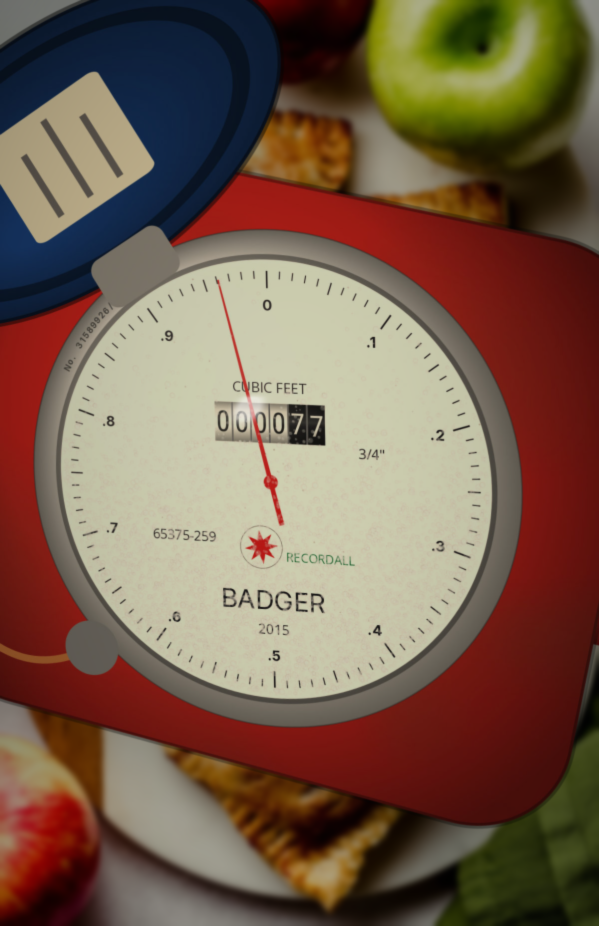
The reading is 76.96,ft³
